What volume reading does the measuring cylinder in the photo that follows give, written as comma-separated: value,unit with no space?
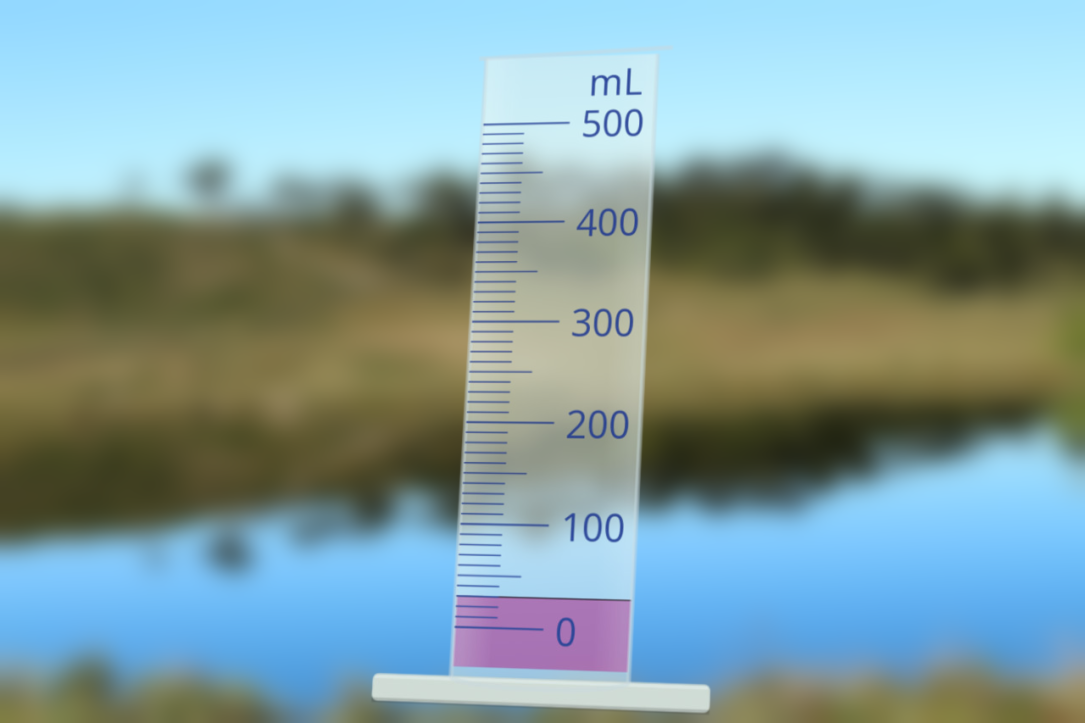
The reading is 30,mL
